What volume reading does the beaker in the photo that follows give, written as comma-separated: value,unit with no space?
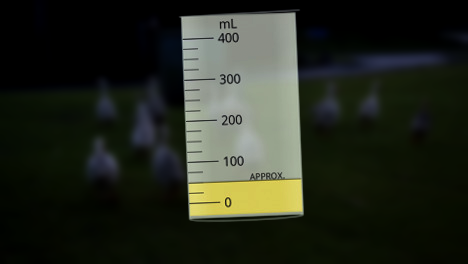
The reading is 50,mL
